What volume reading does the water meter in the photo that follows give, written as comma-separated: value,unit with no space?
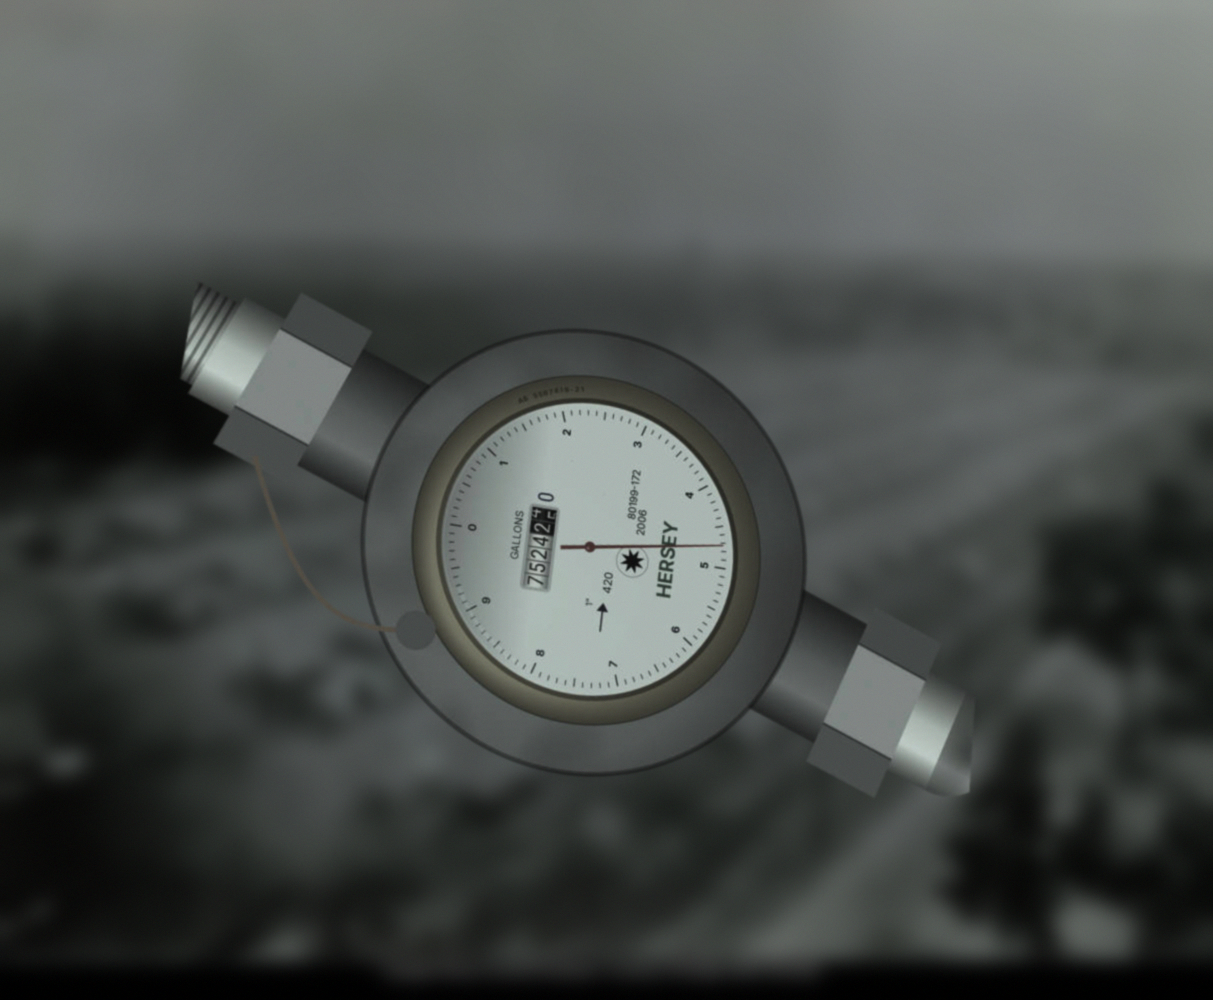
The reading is 7524244.7,gal
